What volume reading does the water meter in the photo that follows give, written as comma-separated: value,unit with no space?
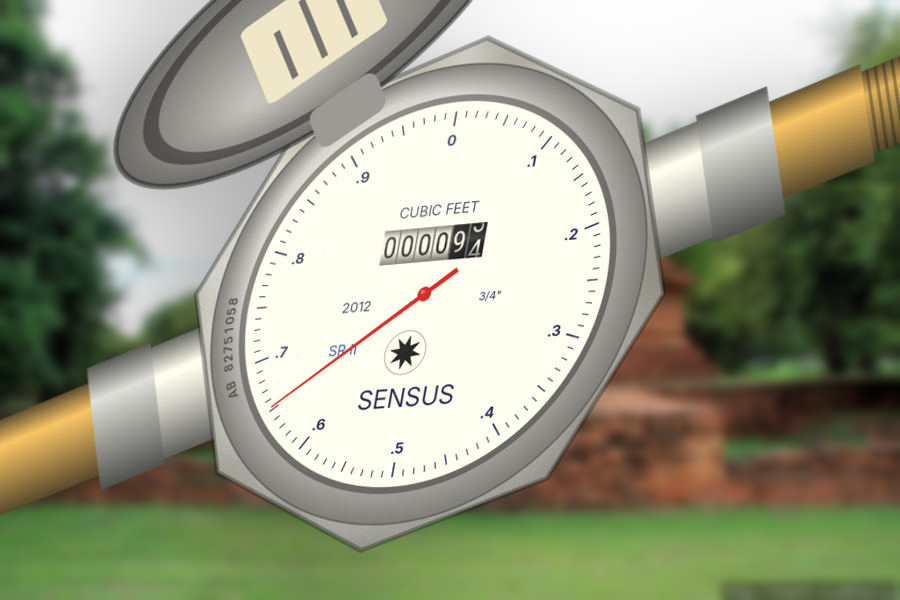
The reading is 93.65,ft³
